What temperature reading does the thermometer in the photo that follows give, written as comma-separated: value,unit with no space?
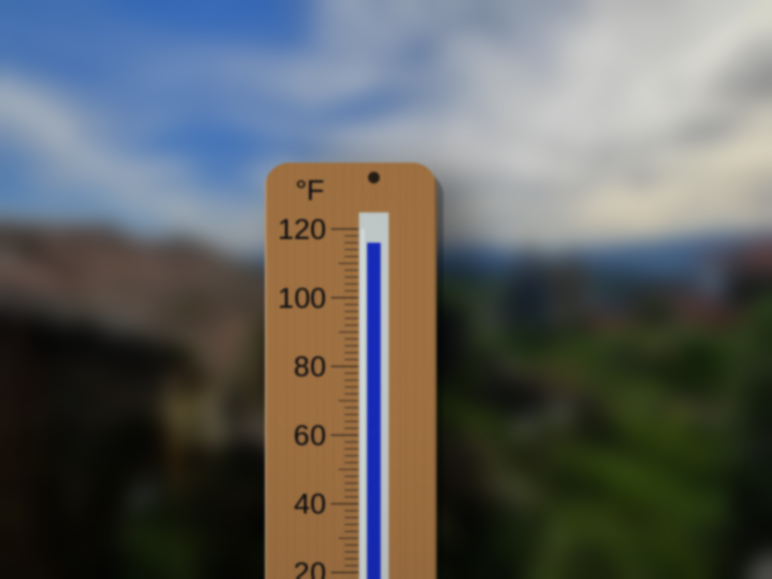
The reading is 116,°F
